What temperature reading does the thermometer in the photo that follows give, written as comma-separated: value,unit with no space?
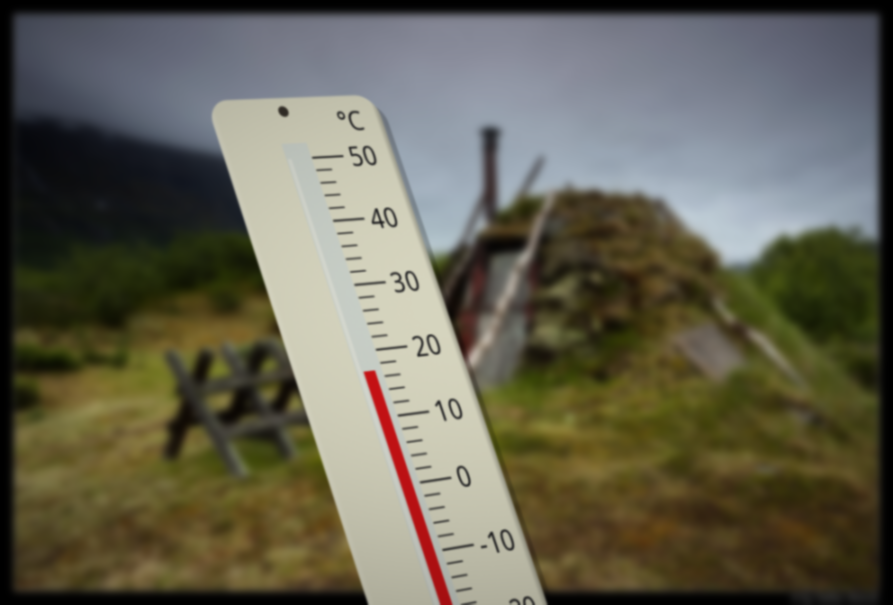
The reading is 17,°C
